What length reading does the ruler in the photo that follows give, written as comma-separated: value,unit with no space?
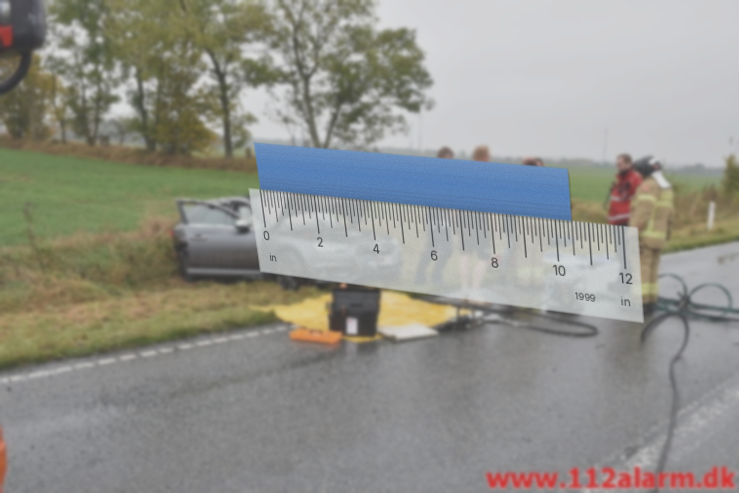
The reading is 10.5,in
